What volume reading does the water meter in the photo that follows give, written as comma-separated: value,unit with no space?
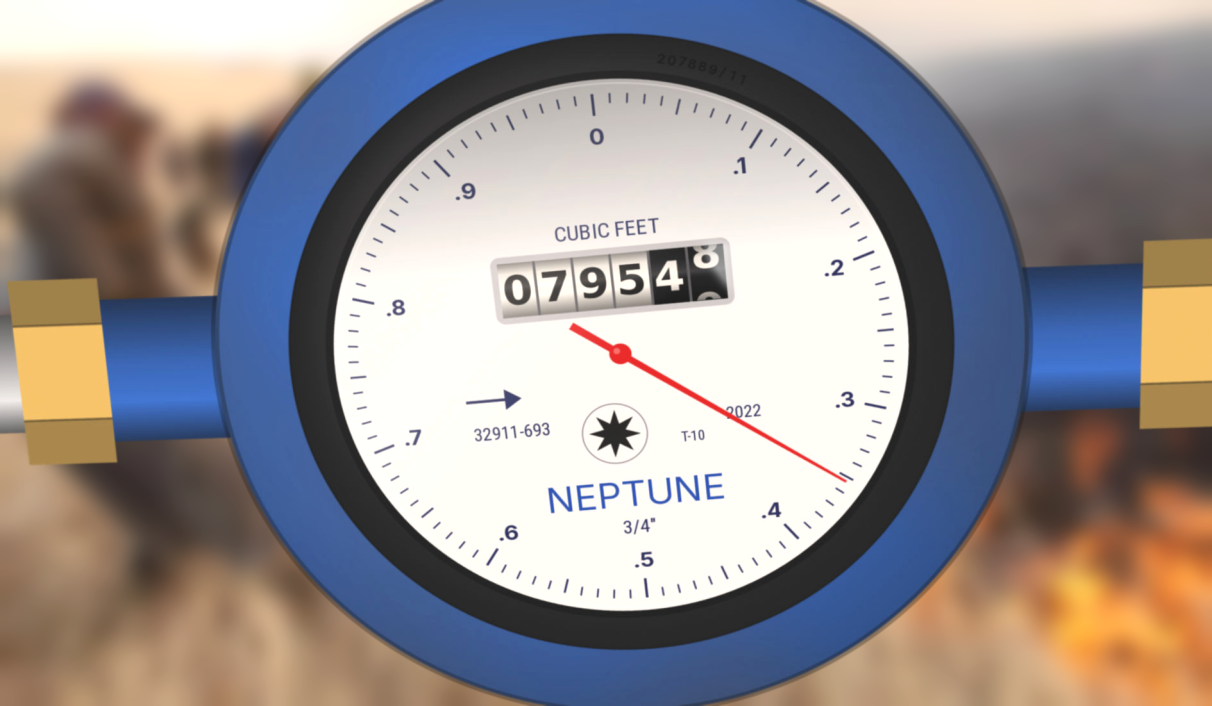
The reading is 79548.35,ft³
